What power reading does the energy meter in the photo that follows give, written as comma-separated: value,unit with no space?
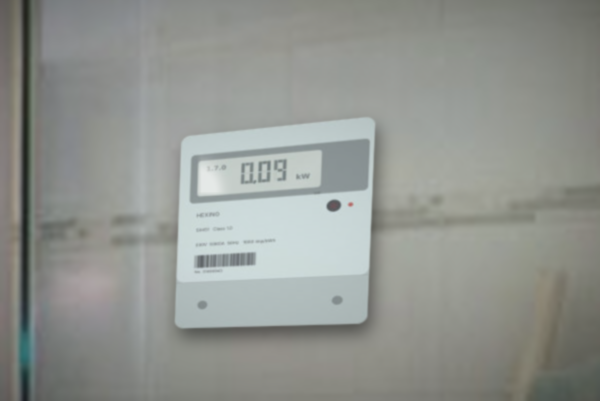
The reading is 0.09,kW
